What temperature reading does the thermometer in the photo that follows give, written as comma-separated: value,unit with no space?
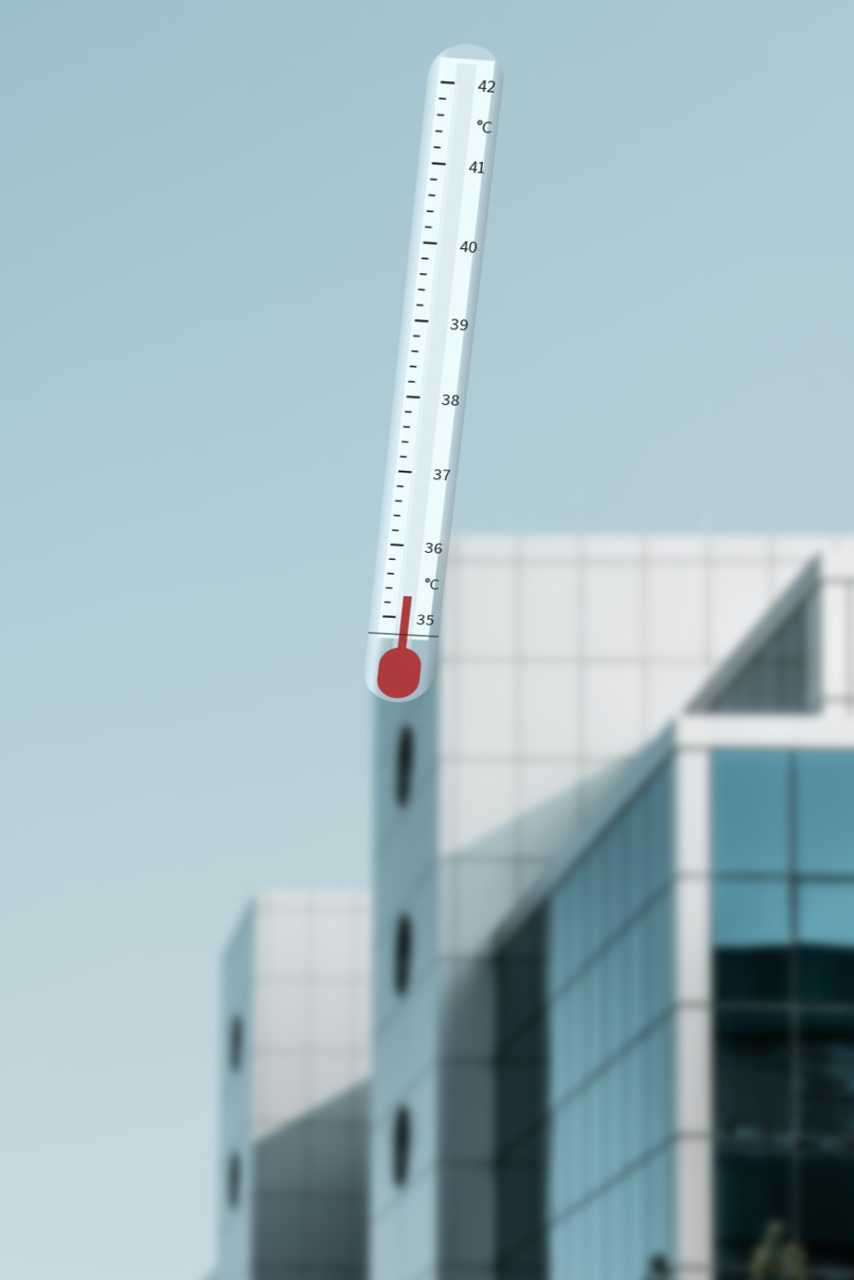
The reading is 35.3,°C
